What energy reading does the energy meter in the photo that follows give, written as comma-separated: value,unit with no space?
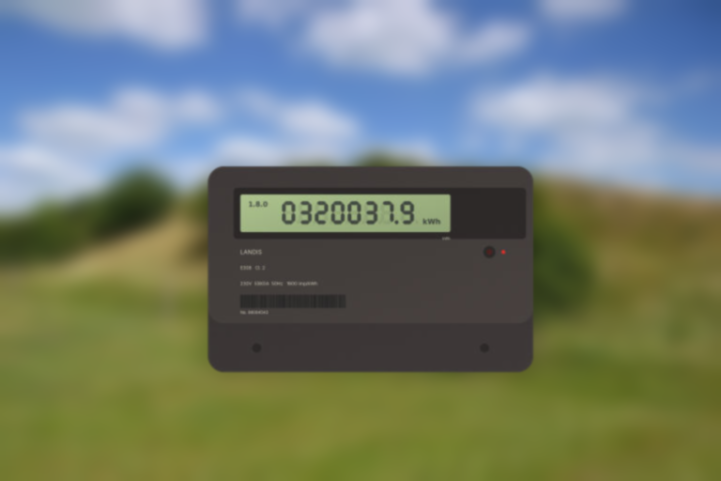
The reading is 320037.9,kWh
